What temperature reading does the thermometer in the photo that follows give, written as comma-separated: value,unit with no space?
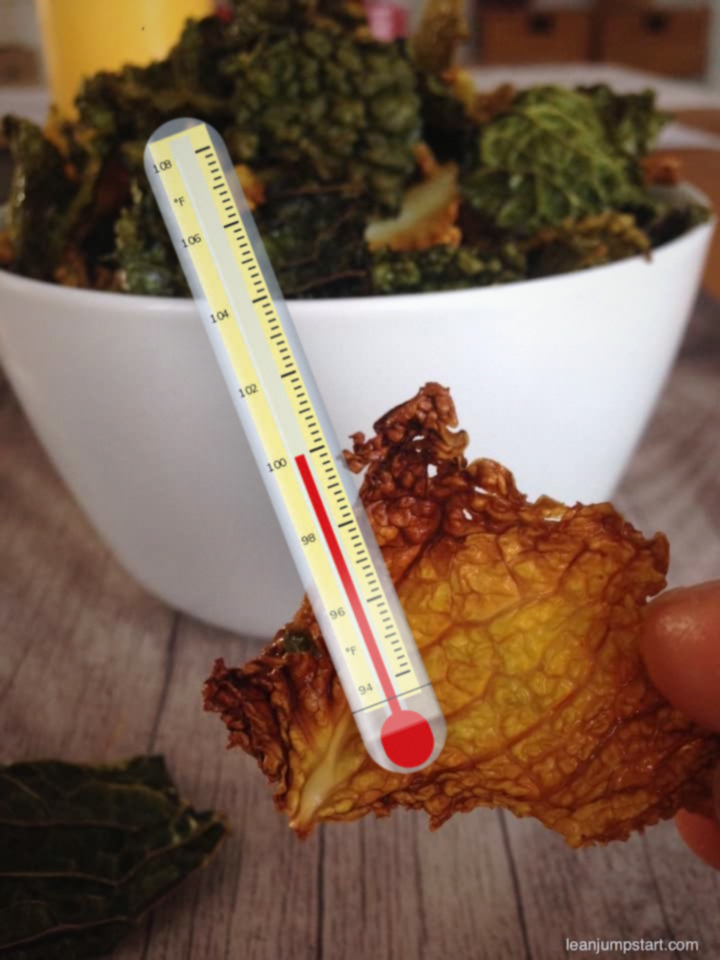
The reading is 100,°F
